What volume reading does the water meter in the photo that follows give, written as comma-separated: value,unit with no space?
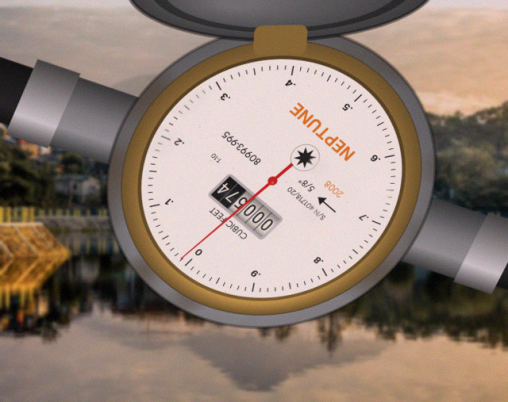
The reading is 574.01,ft³
